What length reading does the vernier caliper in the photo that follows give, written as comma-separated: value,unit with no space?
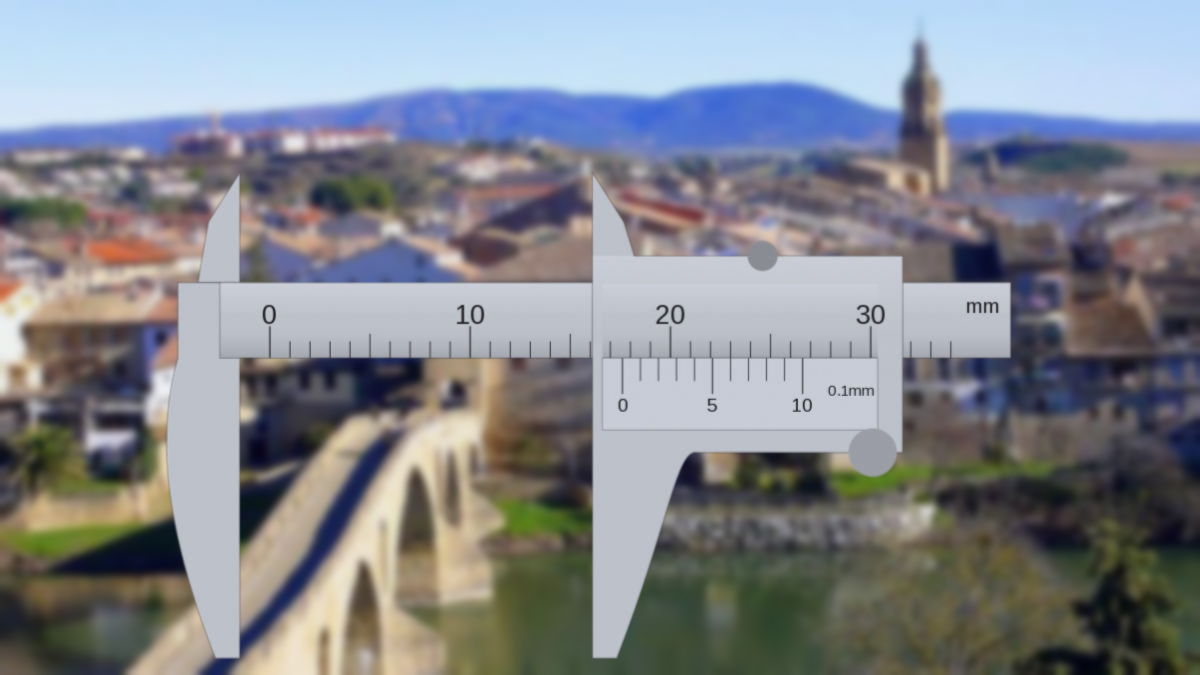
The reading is 17.6,mm
